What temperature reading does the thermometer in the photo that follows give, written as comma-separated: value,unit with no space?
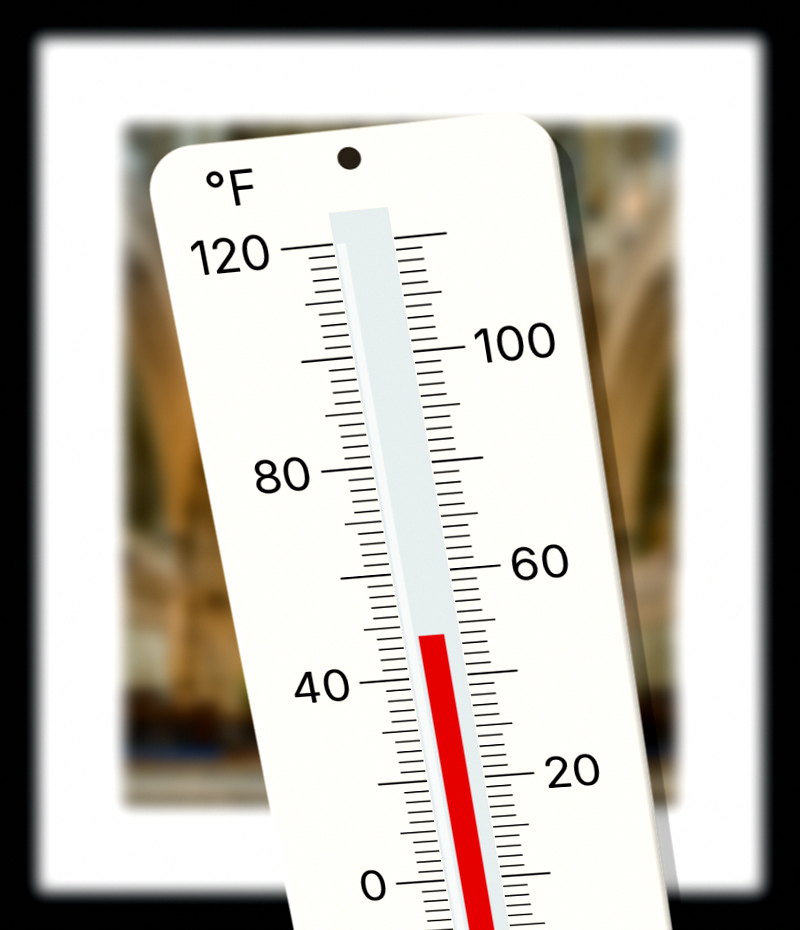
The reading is 48,°F
